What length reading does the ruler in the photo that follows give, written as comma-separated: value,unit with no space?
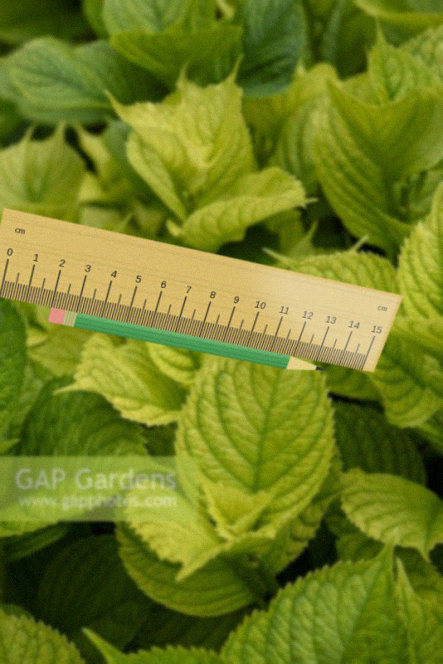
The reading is 11.5,cm
